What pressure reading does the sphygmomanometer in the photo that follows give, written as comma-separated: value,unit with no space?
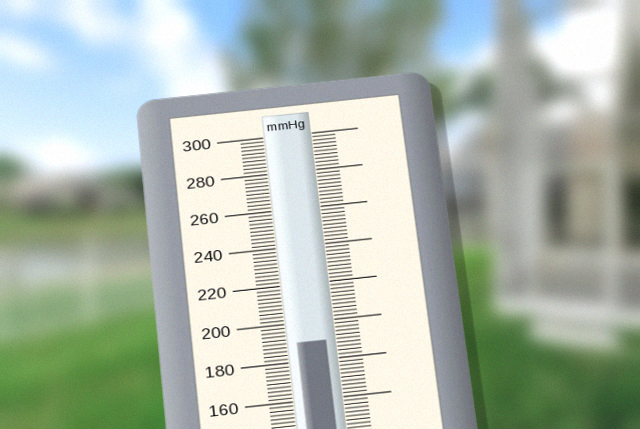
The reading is 190,mmHg
